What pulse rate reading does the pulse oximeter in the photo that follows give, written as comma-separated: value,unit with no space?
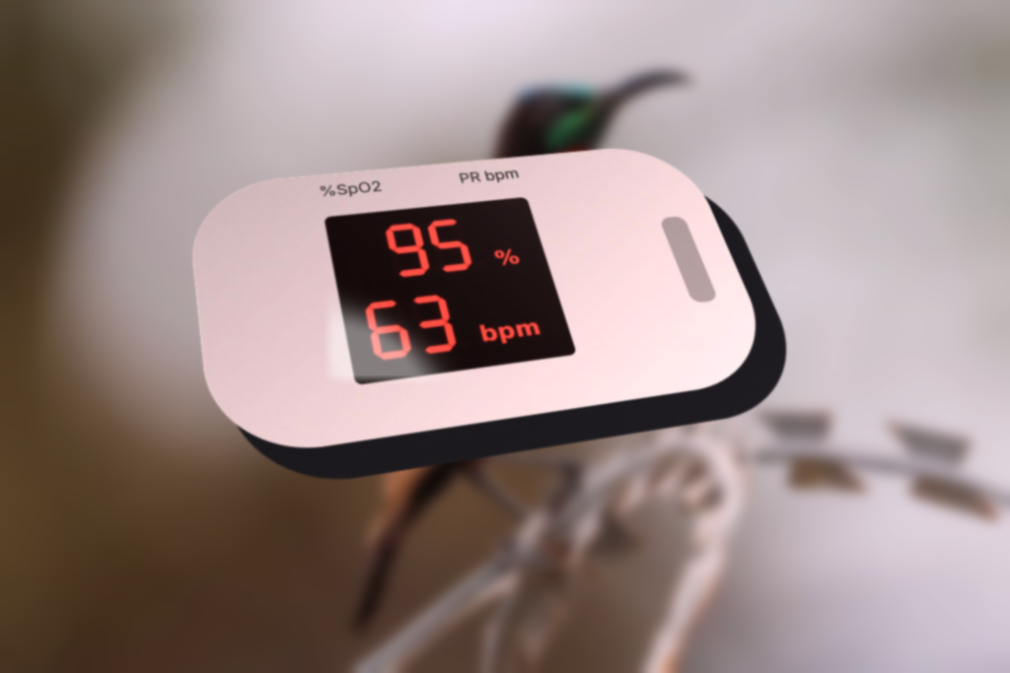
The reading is 63,bpm
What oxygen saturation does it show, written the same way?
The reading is 95,%
